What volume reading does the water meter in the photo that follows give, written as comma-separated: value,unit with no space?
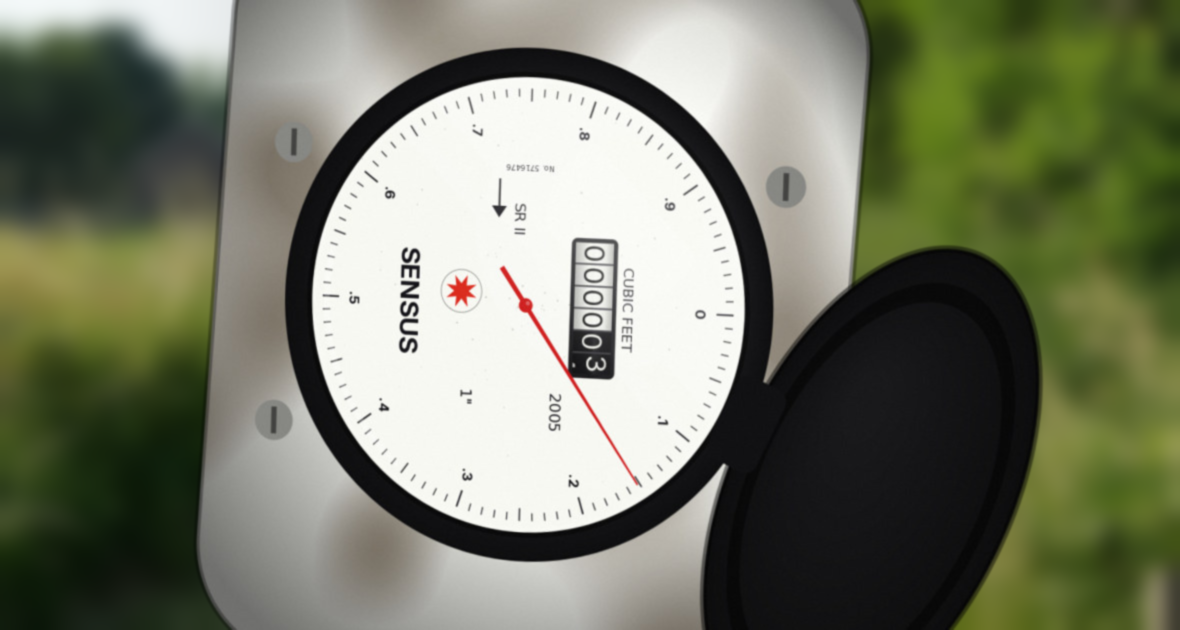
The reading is 3.15,ft³
